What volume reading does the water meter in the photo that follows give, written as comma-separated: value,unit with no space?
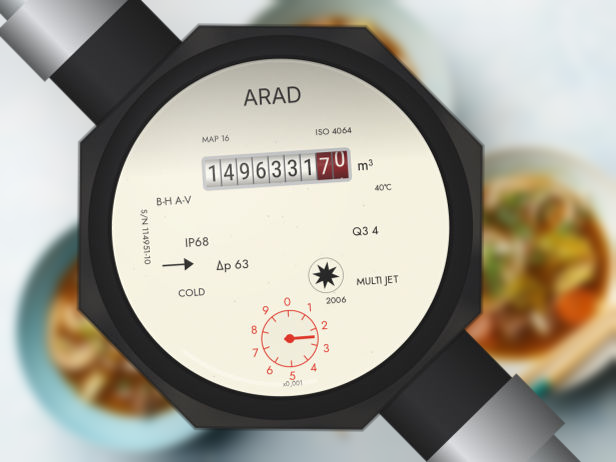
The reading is 1496331.702,m³
